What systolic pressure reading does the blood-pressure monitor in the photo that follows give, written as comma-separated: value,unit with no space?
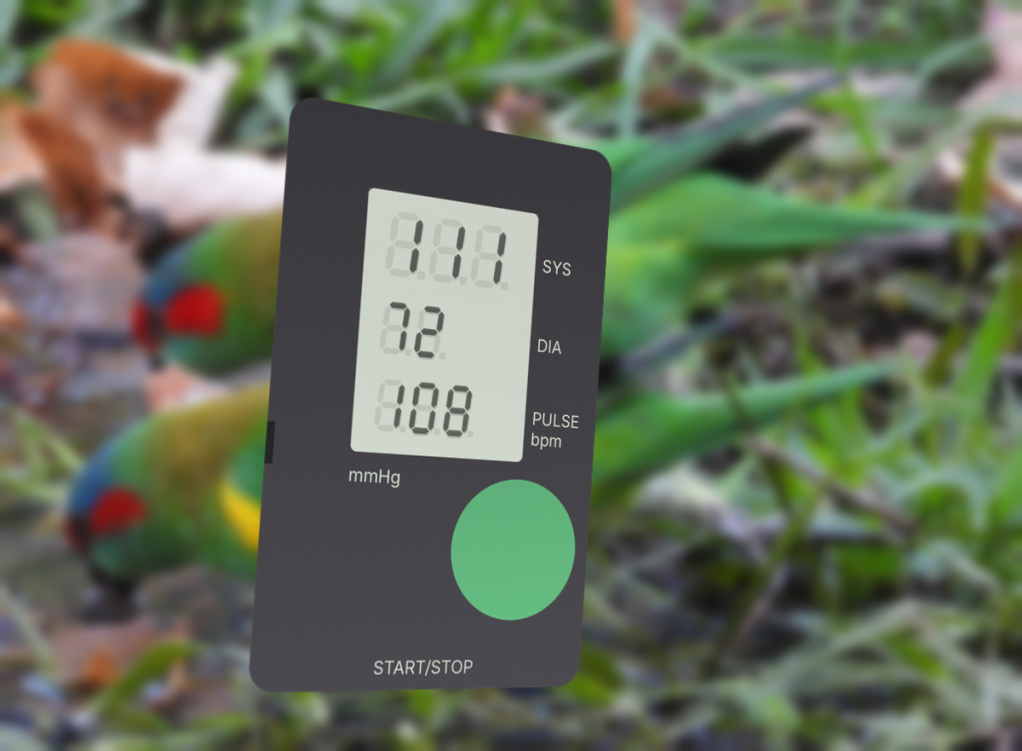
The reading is 111,mmHg
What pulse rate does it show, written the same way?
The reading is 108,bpm
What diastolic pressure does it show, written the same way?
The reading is 72,mmHg
